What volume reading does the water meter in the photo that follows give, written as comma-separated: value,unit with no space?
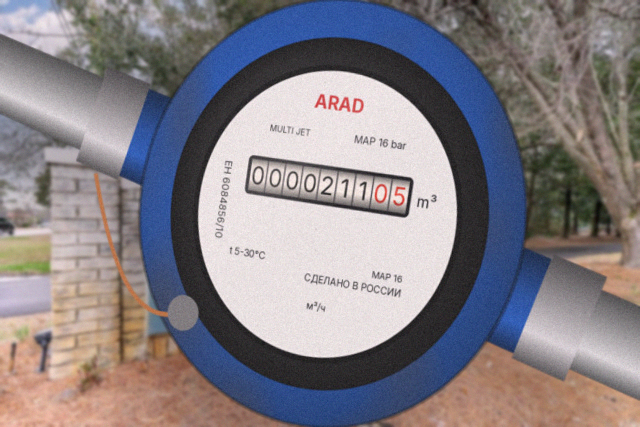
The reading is 211.05,m³
